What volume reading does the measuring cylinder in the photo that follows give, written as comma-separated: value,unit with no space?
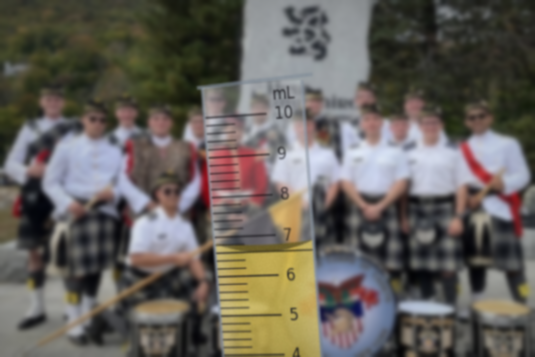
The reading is 6.6,mL
